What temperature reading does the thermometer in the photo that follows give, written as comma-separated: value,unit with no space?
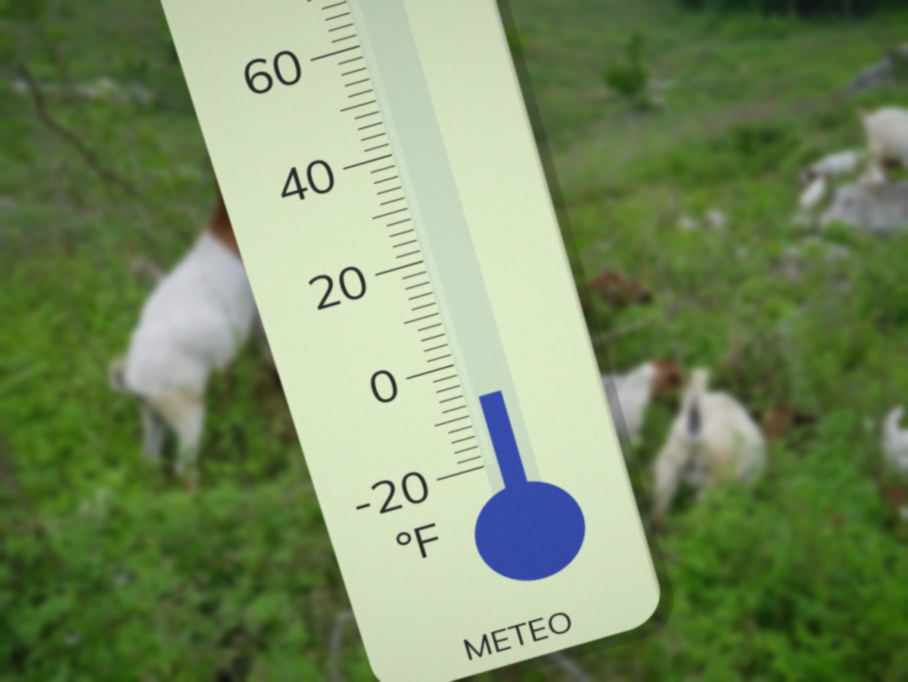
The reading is -7,°F
